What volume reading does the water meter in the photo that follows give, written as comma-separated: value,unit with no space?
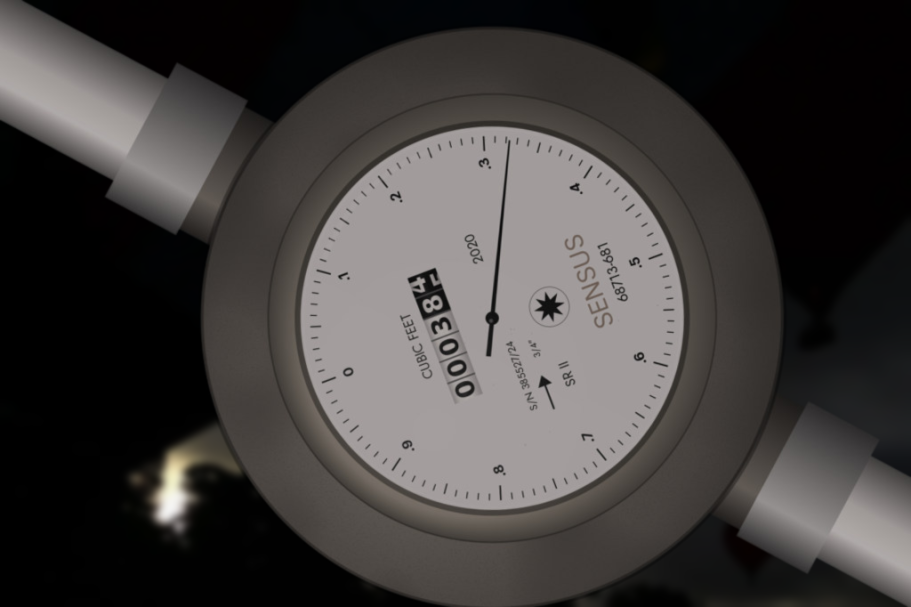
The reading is 384.32,ft³
